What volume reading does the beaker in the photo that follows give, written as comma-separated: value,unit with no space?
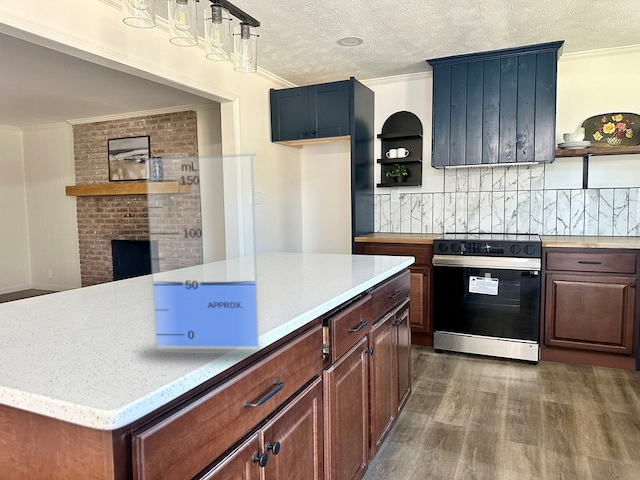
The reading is 50,mL
